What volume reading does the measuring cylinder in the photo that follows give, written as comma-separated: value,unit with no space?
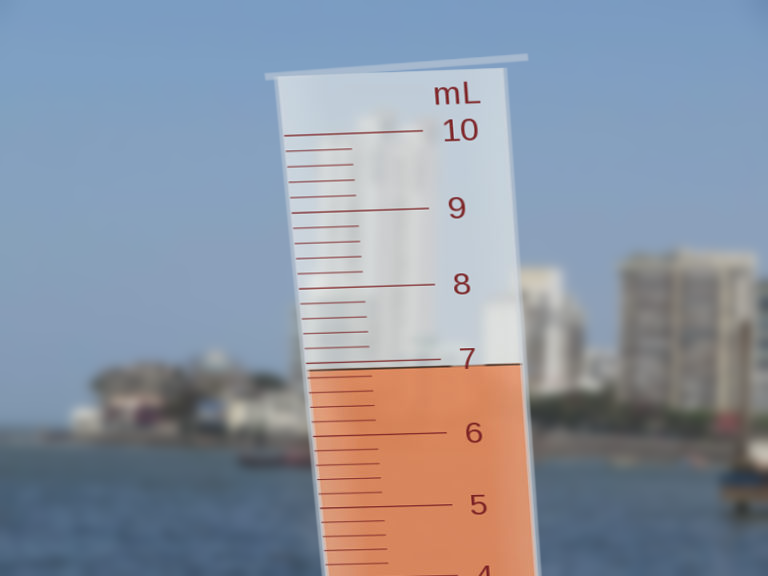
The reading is 6.9,mL
